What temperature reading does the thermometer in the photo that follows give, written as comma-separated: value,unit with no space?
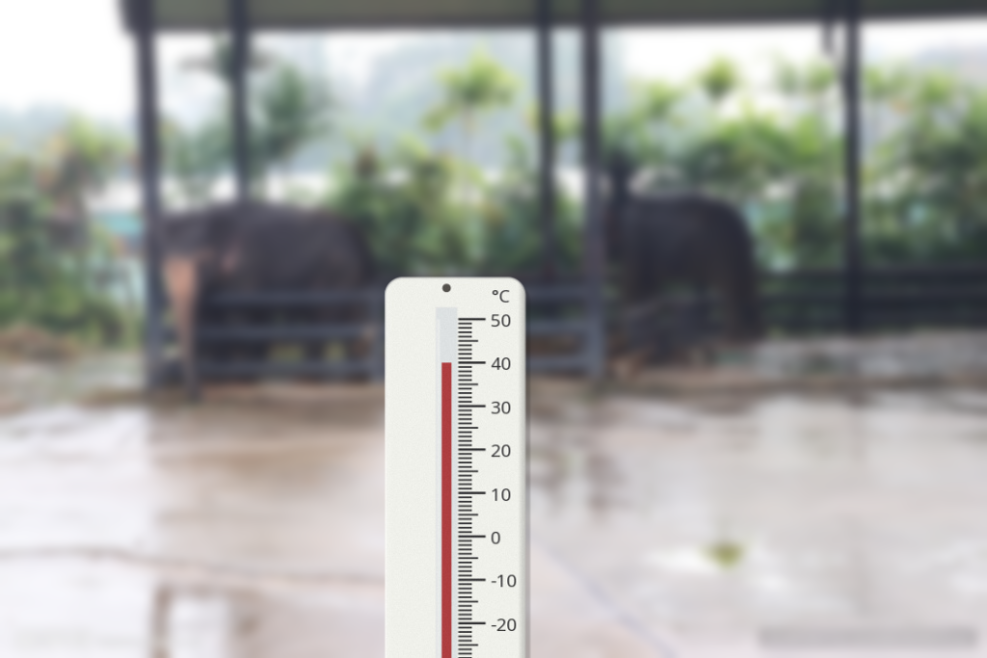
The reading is 40,°C
